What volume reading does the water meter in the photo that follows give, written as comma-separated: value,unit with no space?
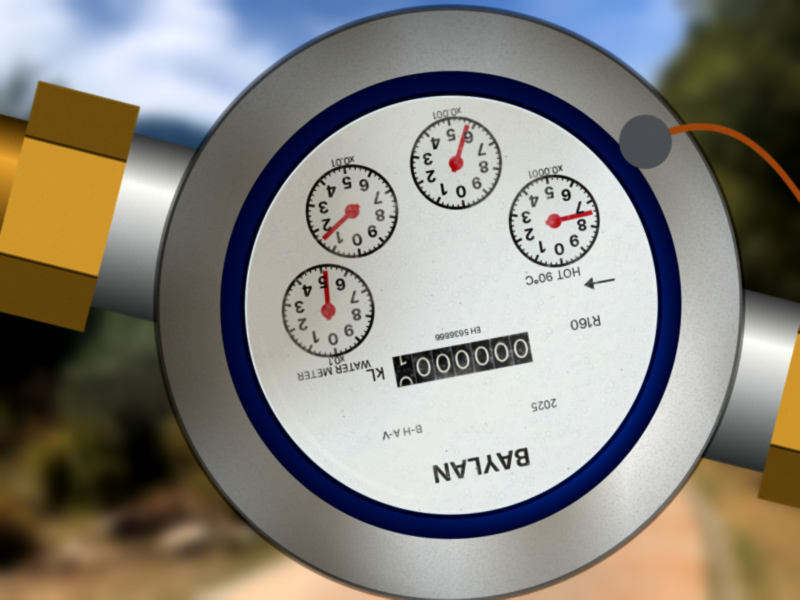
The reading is 0.5157,kL
